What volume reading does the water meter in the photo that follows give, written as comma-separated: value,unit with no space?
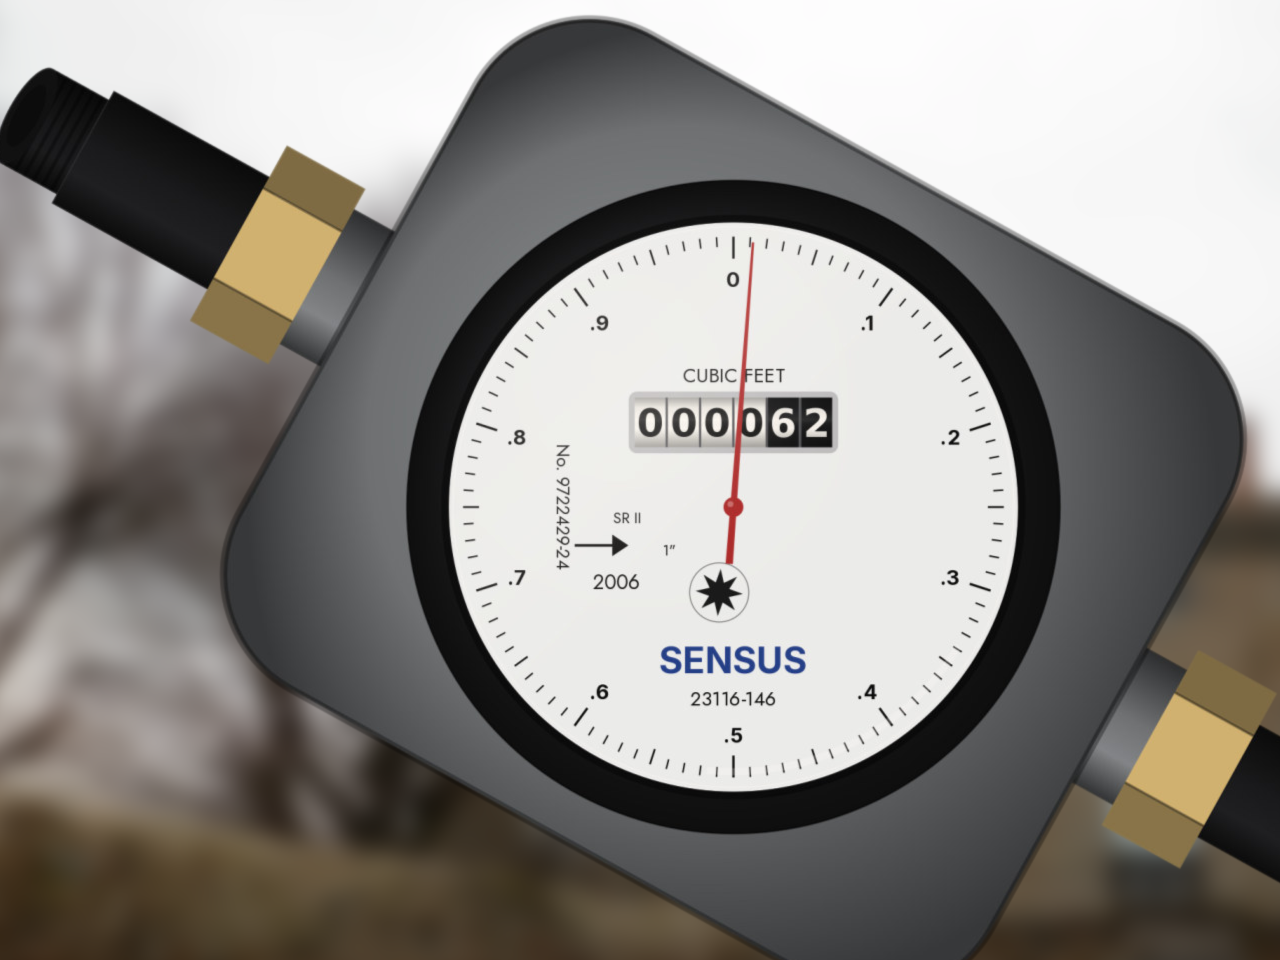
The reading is 62.01,ft³
